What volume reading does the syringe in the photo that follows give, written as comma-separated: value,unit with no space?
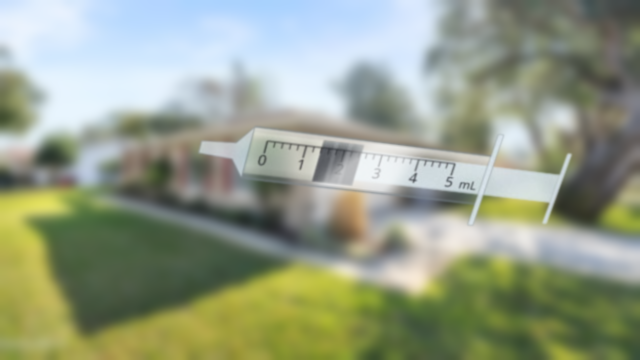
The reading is 1.4,mL
